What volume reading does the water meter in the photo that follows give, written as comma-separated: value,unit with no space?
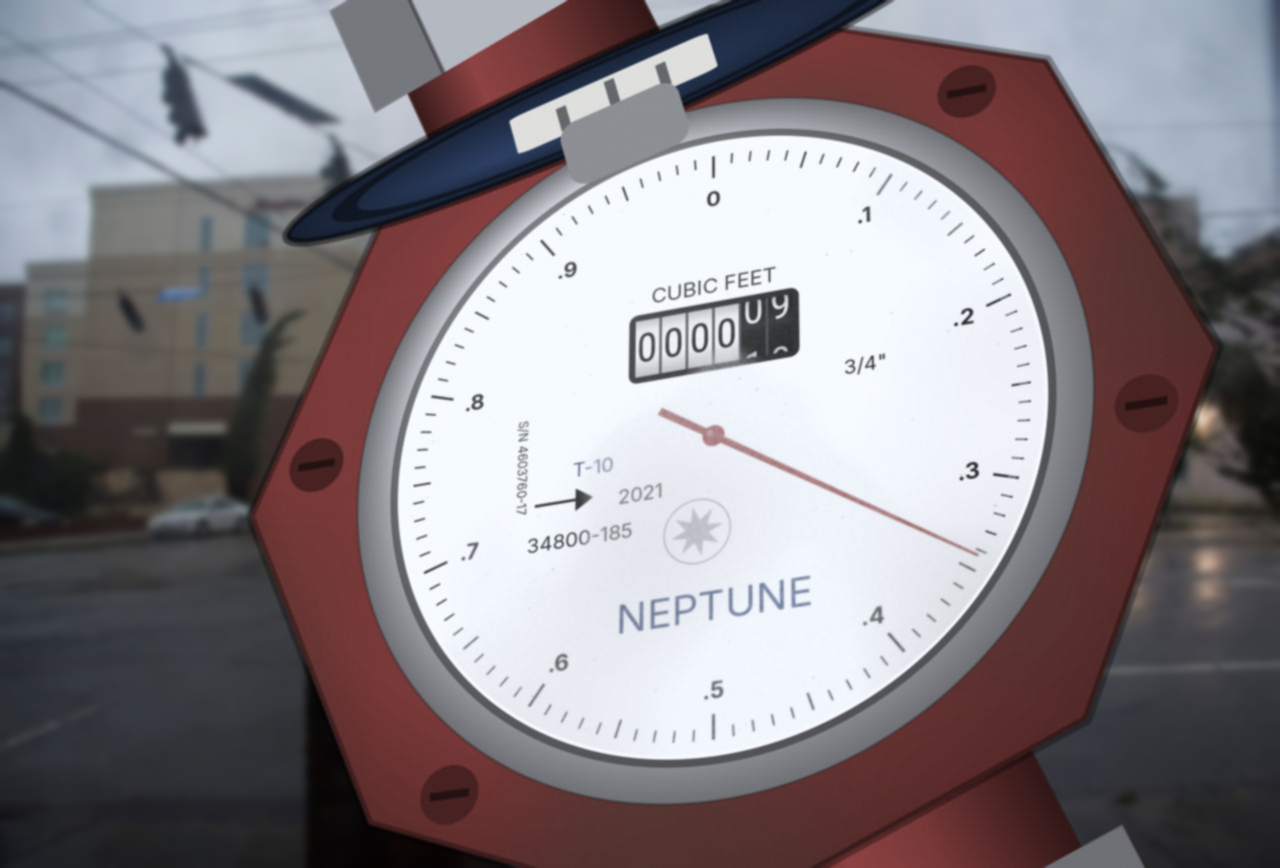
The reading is 9.34,ft³
